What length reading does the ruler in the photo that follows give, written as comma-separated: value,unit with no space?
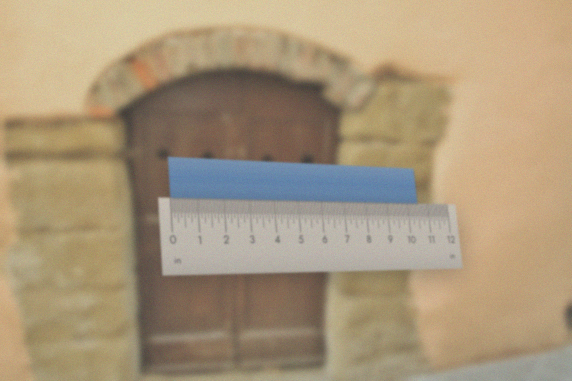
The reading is 10.5,in
